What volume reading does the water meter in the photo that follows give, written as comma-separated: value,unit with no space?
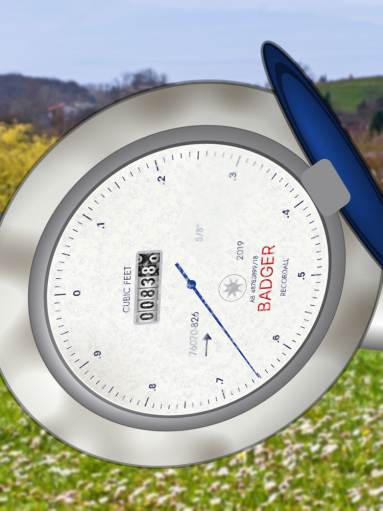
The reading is 8388.65,ft³
